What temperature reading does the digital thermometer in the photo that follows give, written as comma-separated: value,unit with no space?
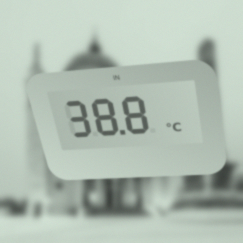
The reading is 38.8,°C
